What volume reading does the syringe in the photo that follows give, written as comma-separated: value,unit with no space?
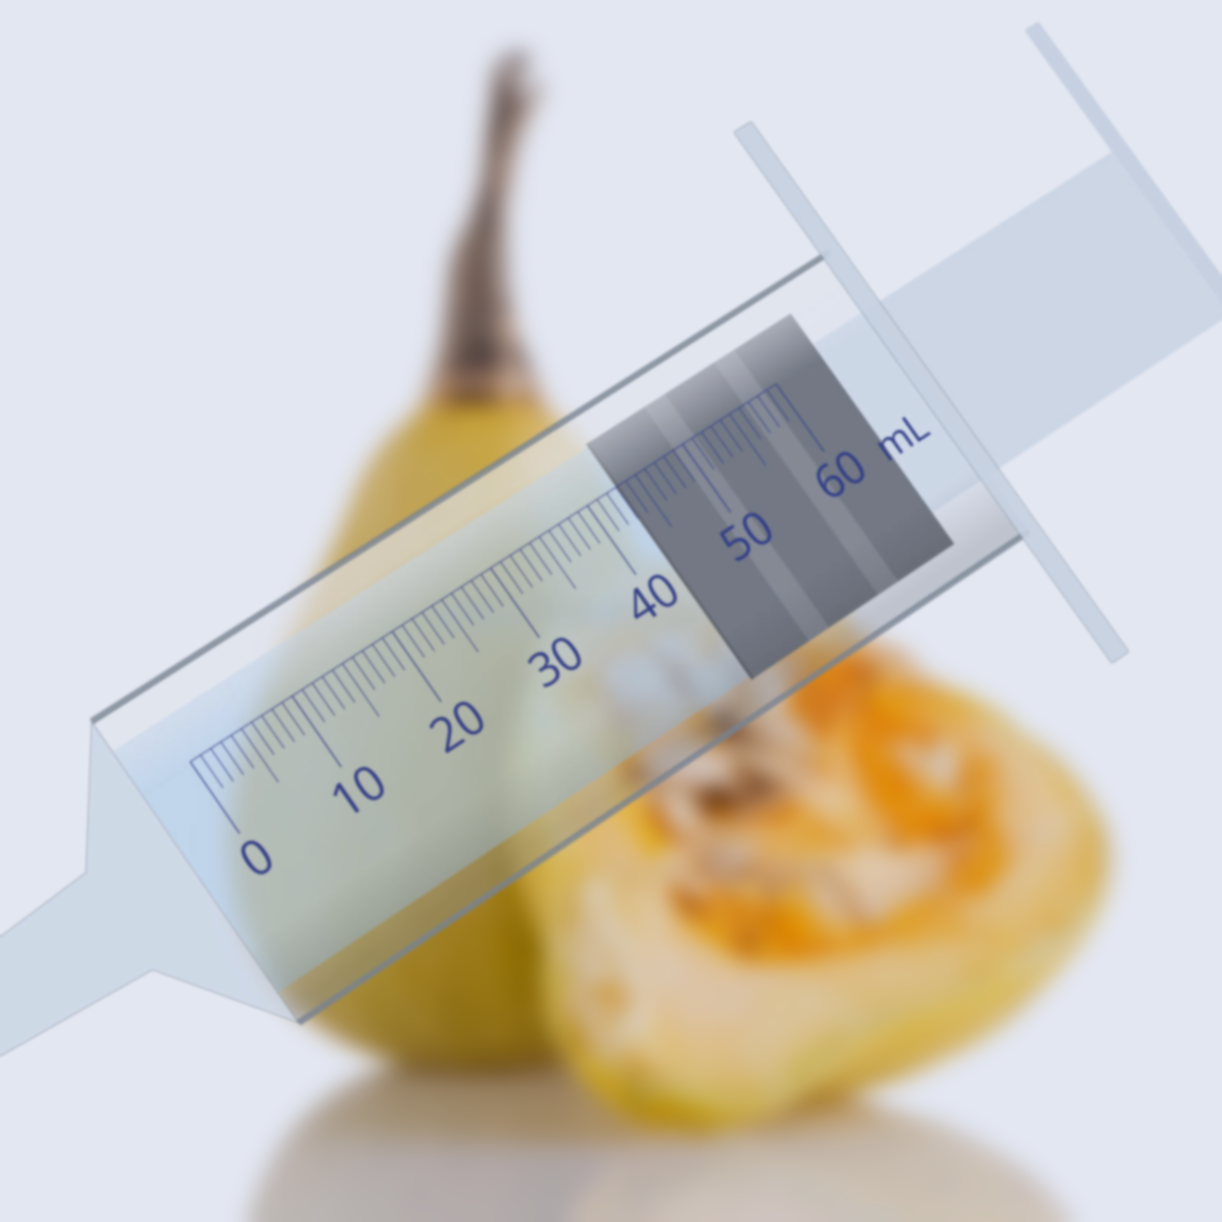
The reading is 43,mL
